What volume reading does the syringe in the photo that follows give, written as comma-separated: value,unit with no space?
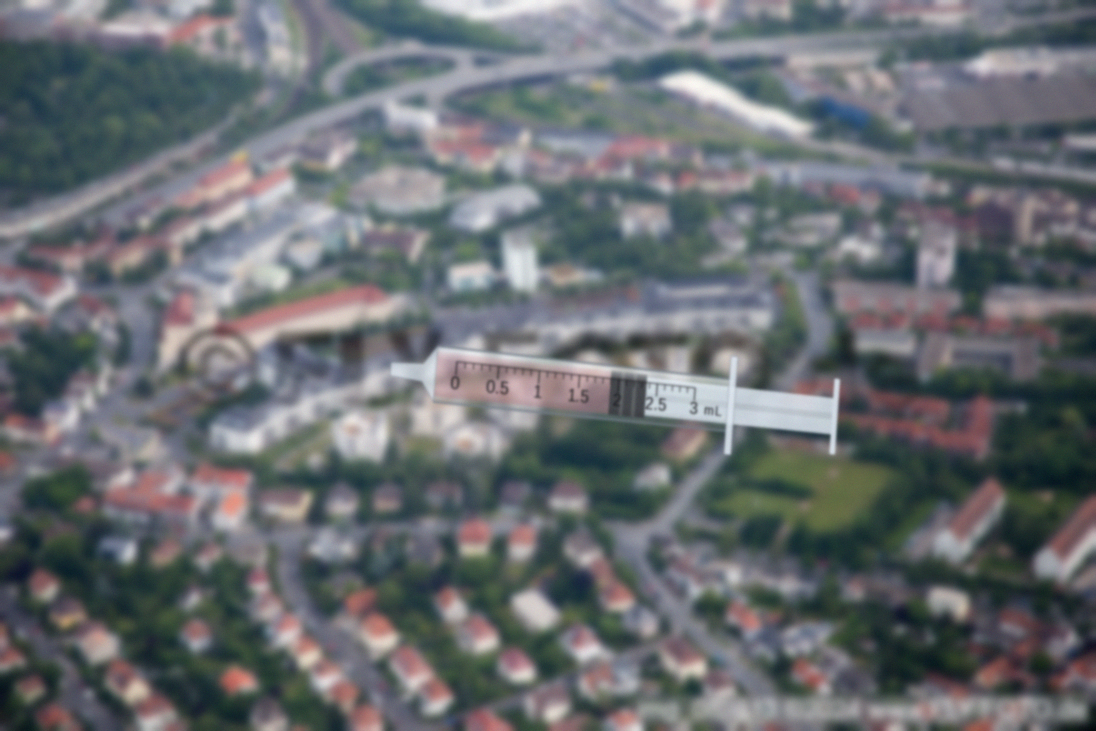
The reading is 1.9,mL
